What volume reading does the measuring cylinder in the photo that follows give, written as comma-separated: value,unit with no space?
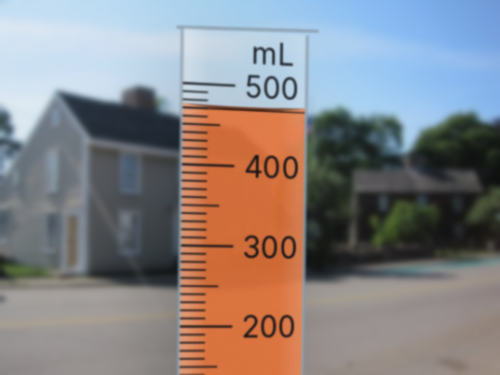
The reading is 470,mL
